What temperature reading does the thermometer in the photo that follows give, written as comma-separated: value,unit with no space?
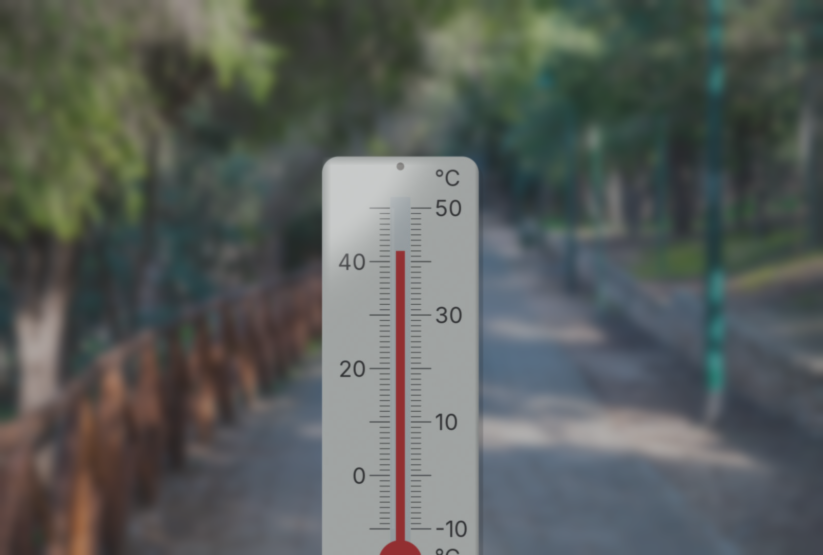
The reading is 42,°C
